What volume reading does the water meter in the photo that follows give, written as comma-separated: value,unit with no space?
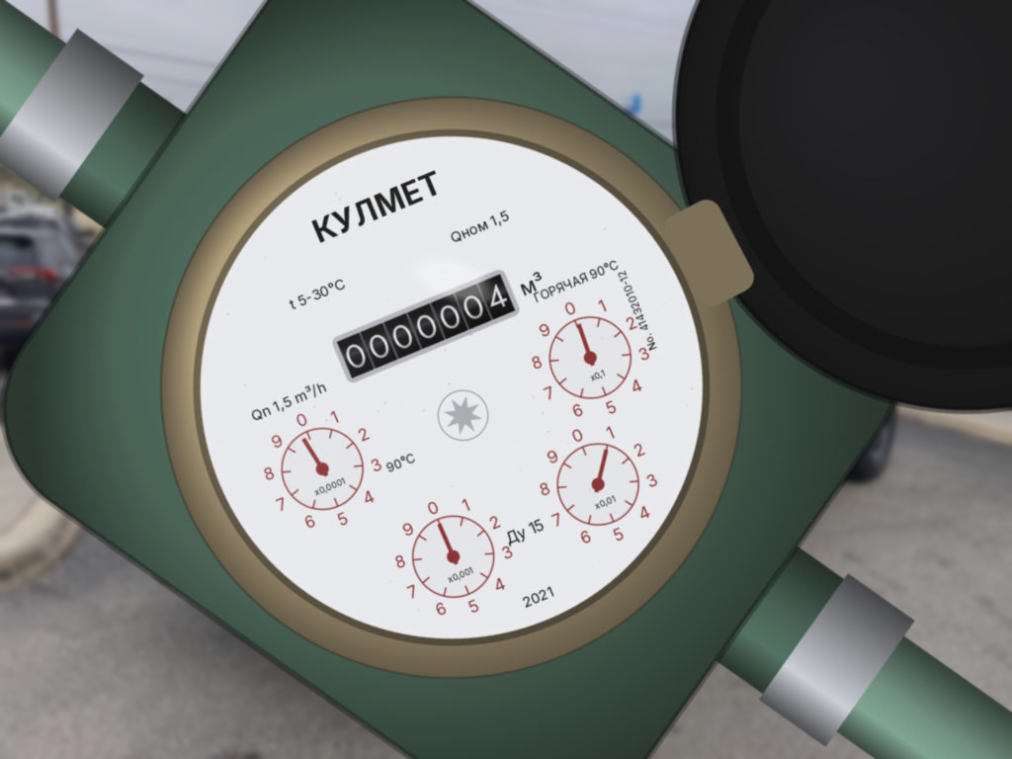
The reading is 4.0099,m³
